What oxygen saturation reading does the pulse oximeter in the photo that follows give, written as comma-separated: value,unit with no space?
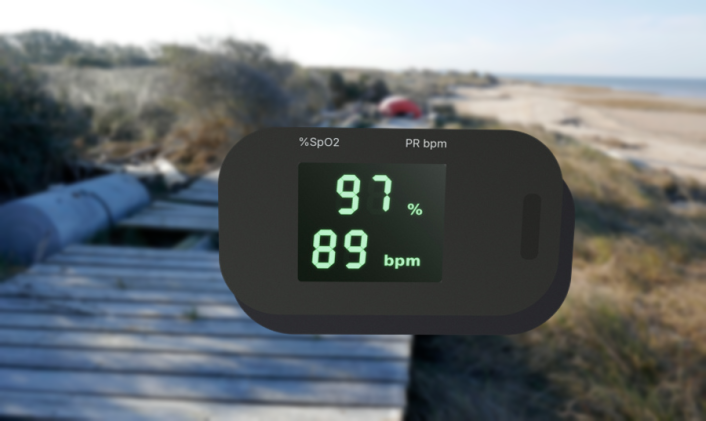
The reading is 97,%
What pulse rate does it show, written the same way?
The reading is 89,bpm
